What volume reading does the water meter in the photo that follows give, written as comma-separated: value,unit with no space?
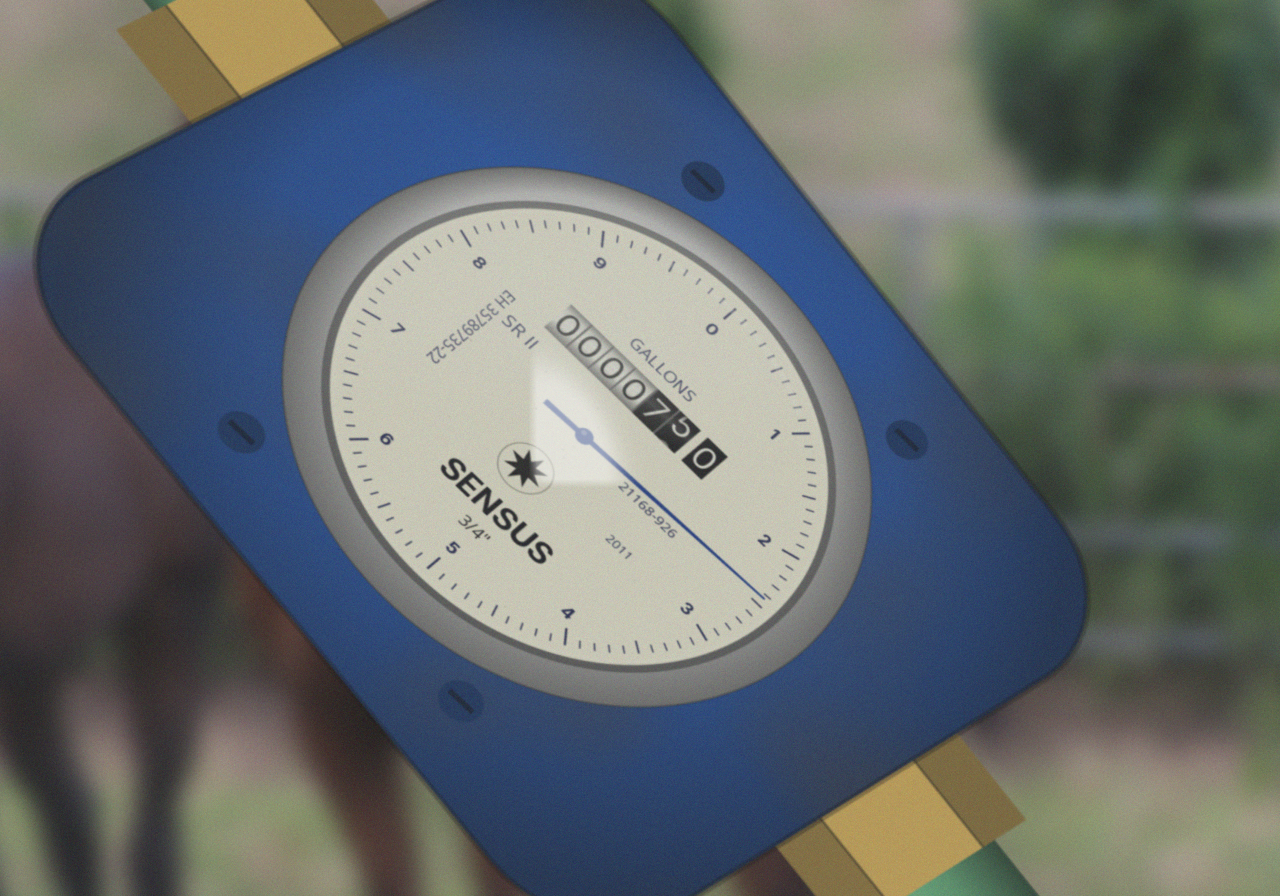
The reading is 752.4,gal
